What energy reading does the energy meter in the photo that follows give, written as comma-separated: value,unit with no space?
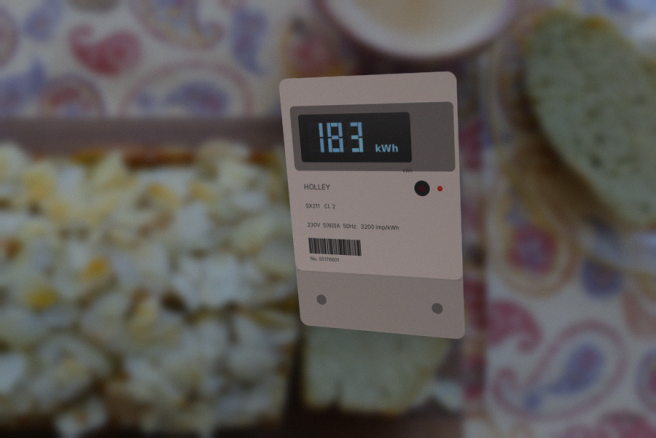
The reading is 183,kWh
